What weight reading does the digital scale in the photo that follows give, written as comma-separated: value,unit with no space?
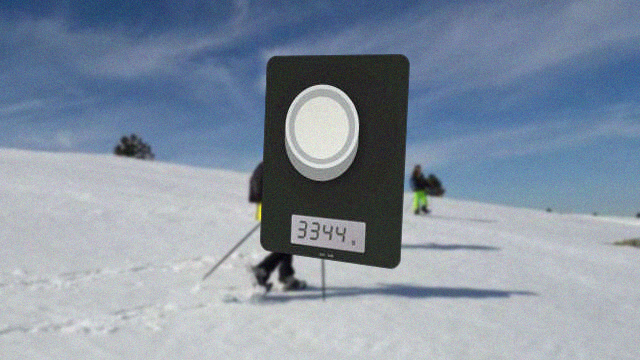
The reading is 3344,g
